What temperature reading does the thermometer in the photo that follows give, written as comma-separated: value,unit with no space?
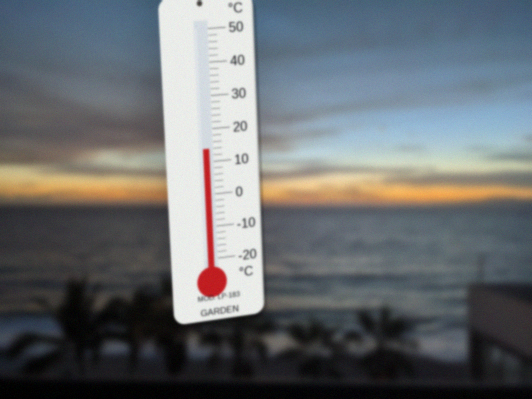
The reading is 14,°C
